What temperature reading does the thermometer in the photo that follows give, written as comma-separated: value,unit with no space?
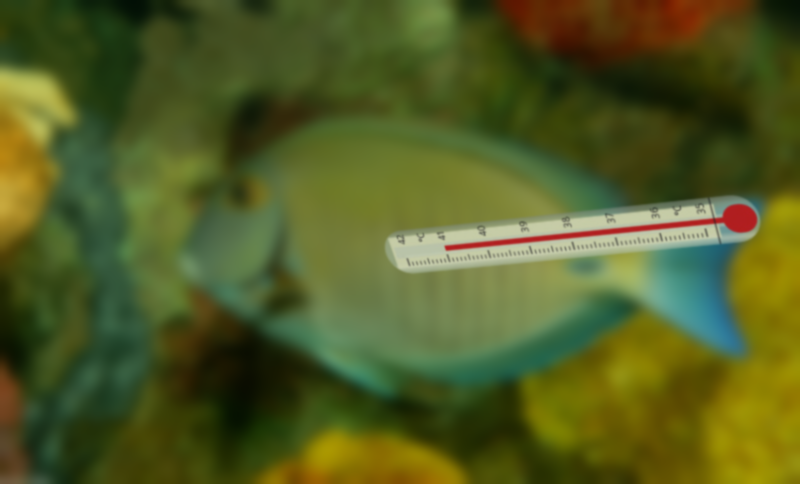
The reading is 41,°C
